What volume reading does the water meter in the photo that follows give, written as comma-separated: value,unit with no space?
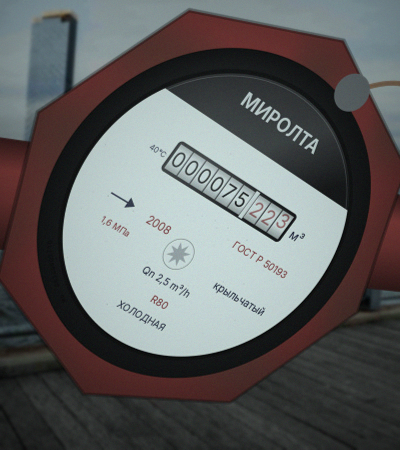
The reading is 75.223,m³
